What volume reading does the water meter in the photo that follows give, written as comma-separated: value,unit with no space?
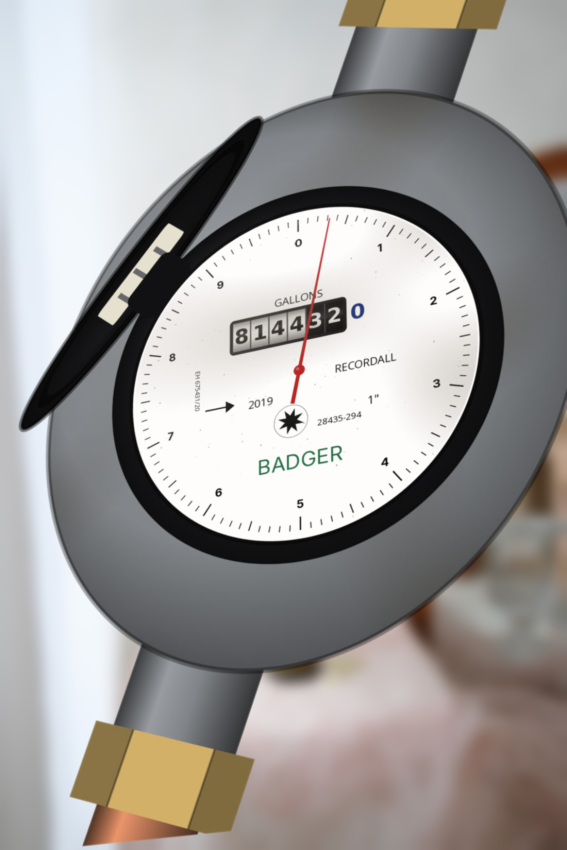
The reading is 8144320.3,gal
